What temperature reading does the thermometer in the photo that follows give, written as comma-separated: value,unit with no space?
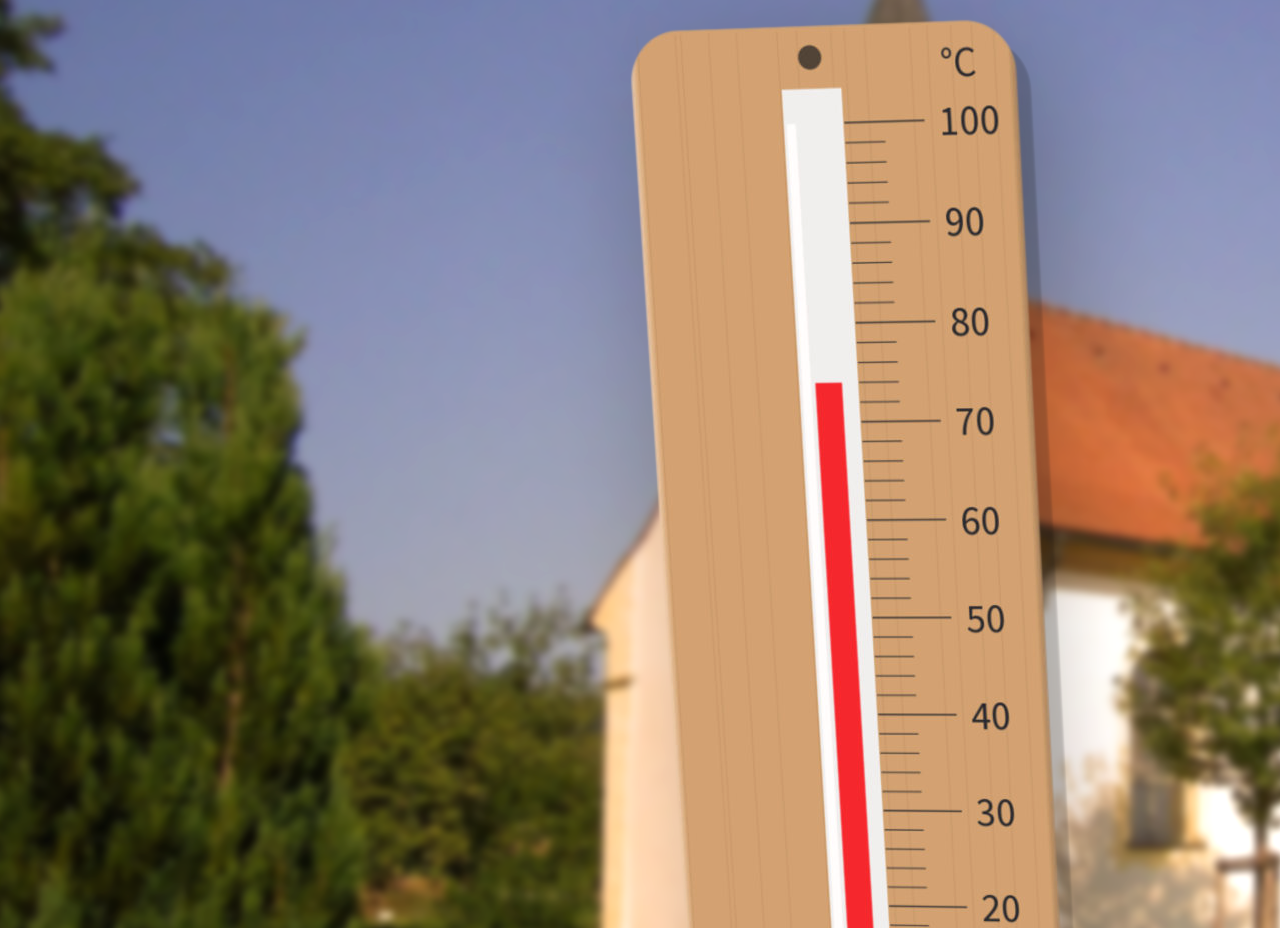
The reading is 74,°C
